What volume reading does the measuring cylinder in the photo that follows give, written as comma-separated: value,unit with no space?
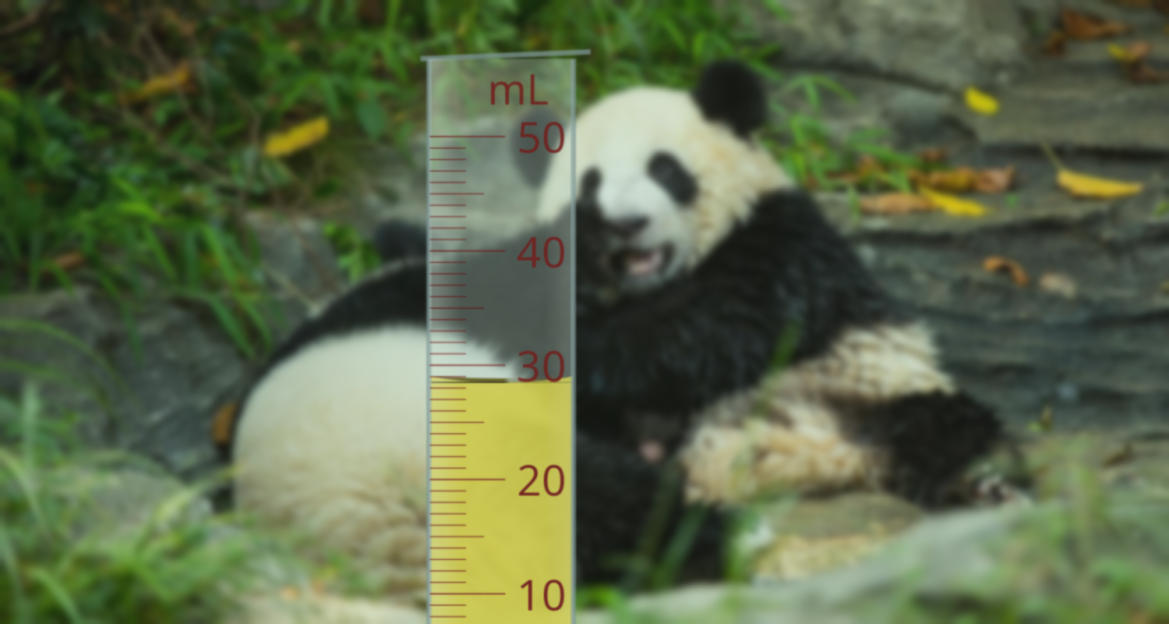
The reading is 28.5,mL
